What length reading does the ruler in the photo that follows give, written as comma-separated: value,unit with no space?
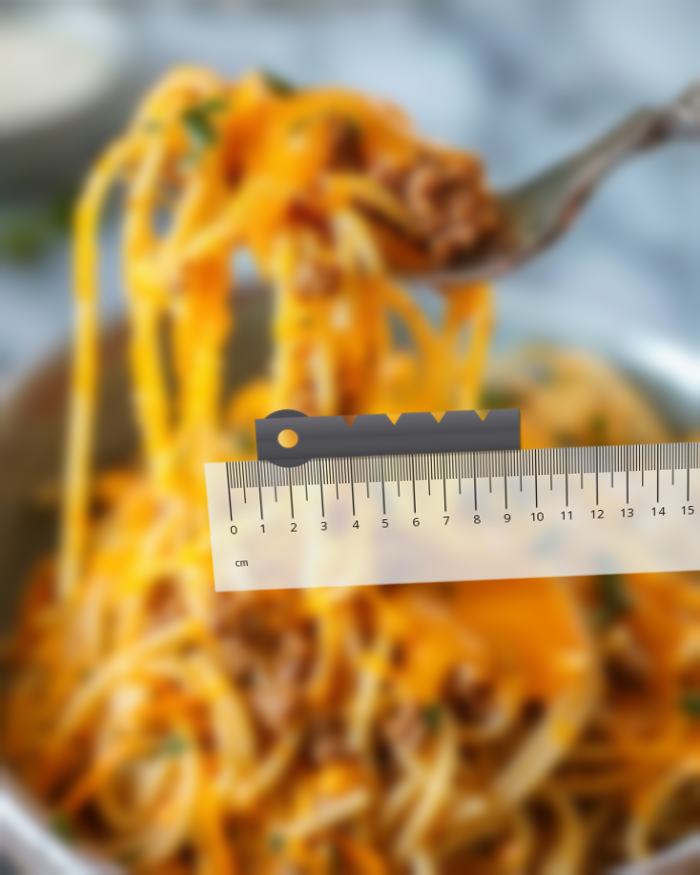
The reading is 8.5,cm
